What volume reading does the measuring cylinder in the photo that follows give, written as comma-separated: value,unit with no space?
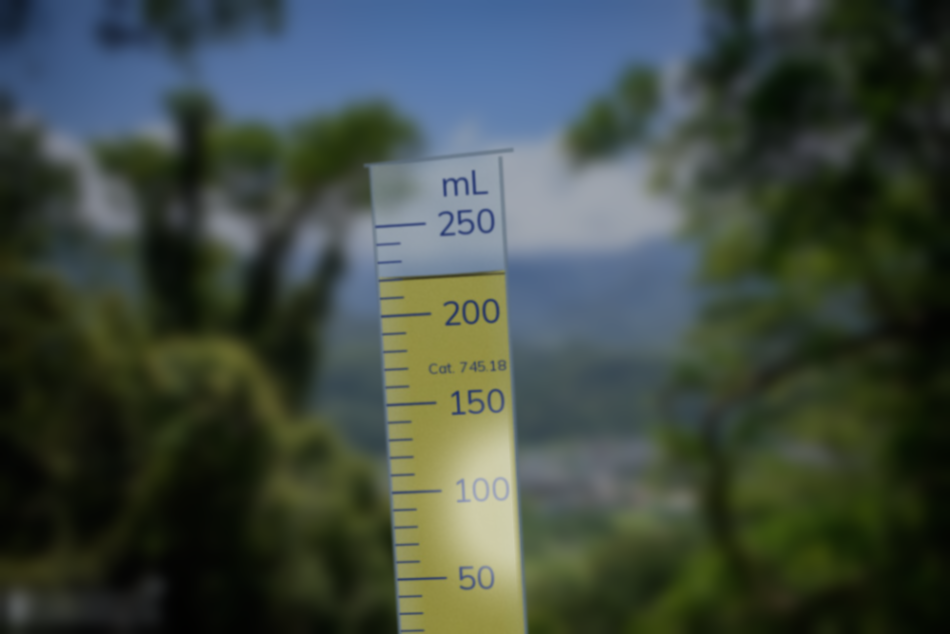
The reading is 220,mL
